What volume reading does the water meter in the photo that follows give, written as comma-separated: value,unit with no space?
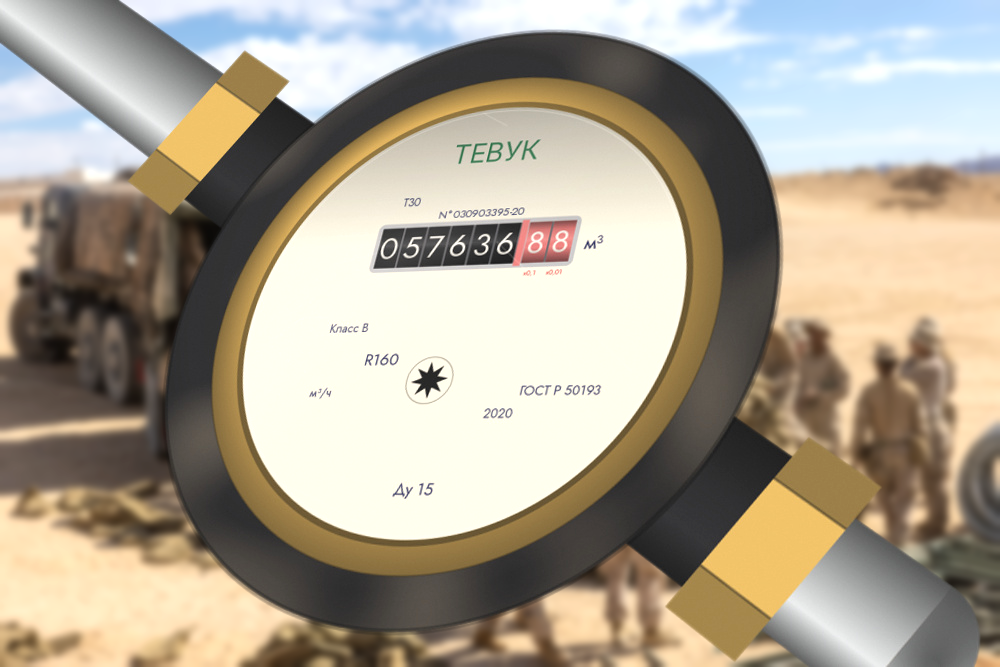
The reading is 57636.88,m³
